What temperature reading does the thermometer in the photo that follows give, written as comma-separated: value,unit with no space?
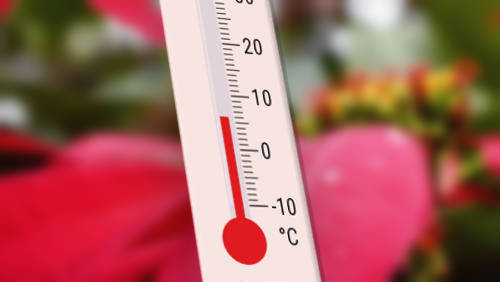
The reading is 6,°C
